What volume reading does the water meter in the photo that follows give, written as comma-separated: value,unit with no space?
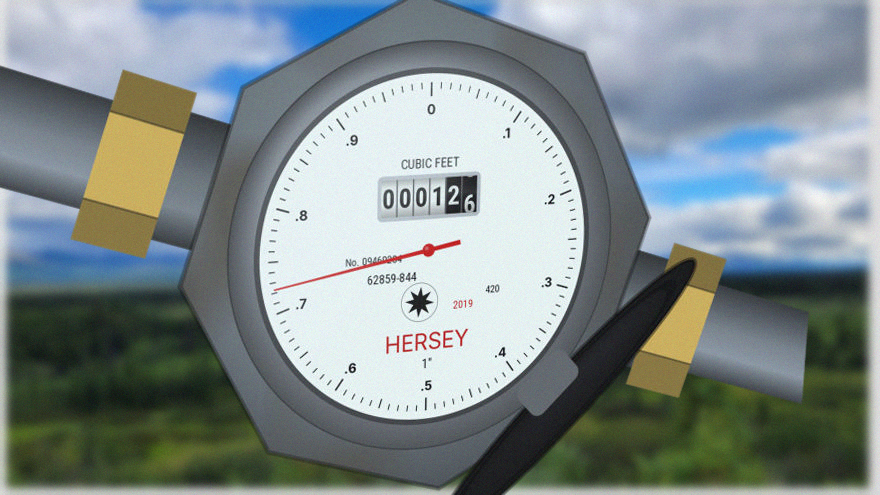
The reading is 125.72,ft³
